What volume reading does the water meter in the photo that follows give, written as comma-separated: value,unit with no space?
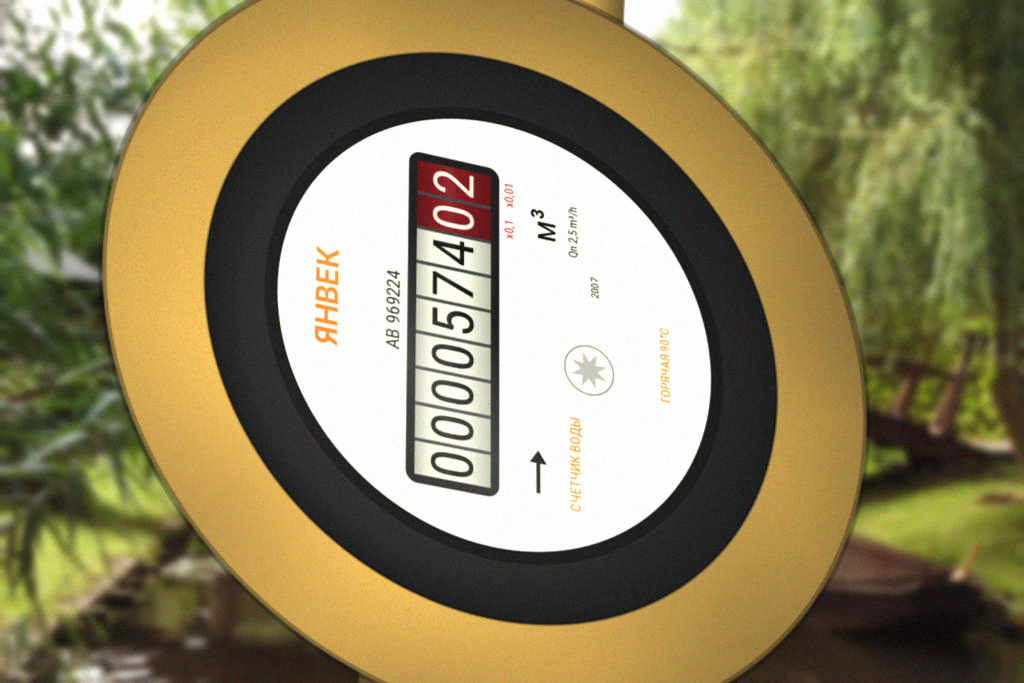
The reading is 574.02,m³
